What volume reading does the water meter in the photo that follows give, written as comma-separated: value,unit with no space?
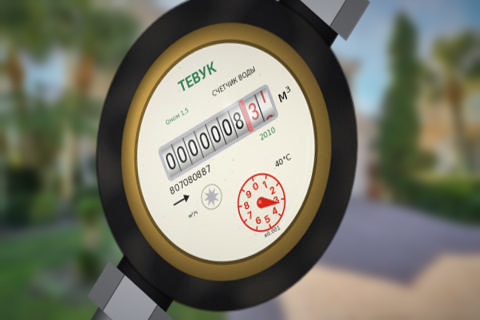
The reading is 8.313,m³
